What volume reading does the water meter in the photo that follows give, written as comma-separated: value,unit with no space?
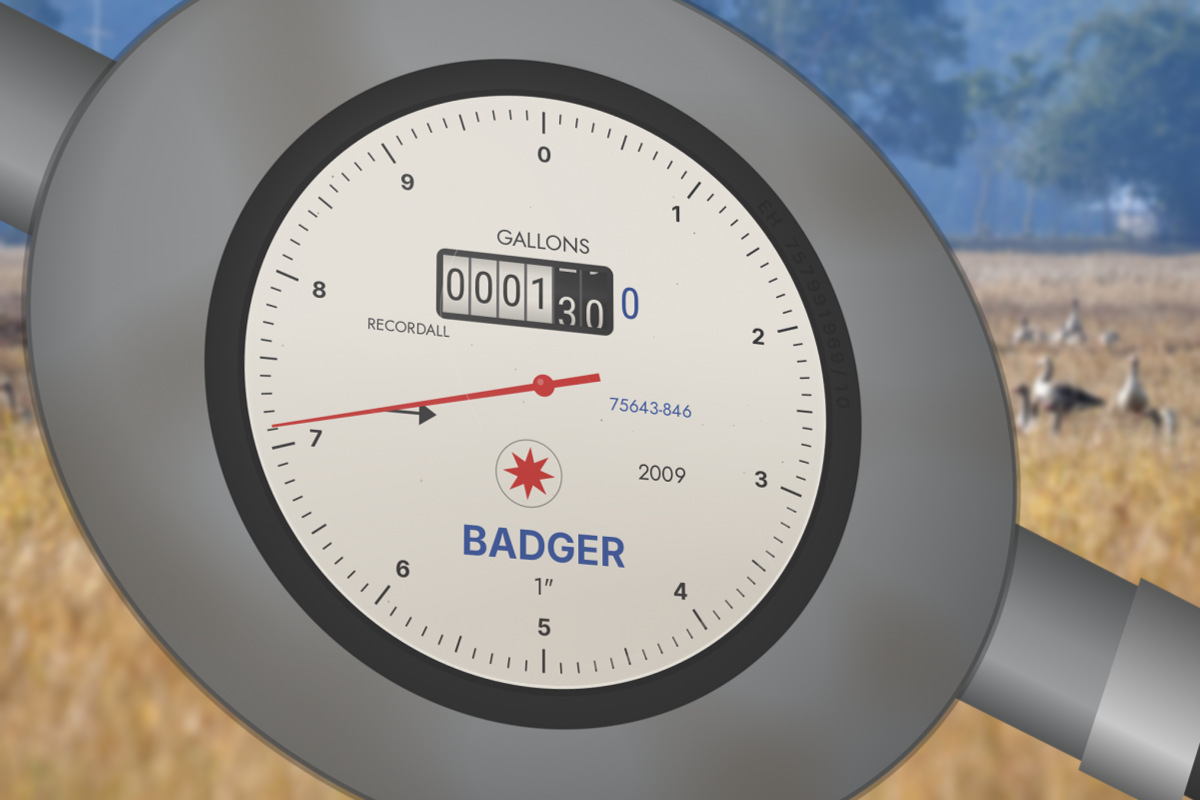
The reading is 1297.1,gal
